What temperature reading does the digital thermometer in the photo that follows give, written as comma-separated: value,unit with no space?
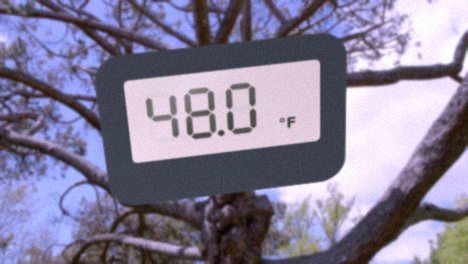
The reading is 48.0,°F
